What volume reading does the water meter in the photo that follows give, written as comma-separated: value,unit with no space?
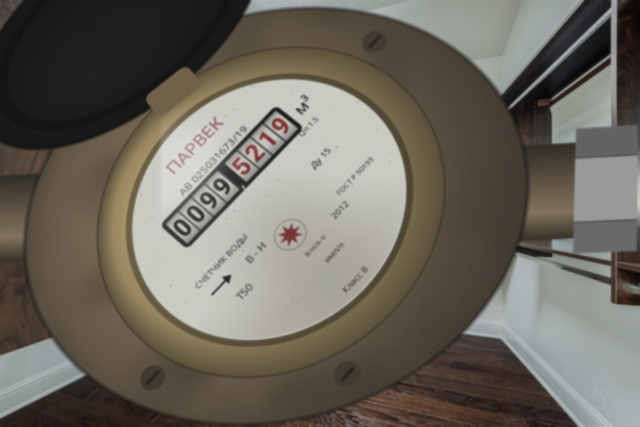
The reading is 99.5219,m³
